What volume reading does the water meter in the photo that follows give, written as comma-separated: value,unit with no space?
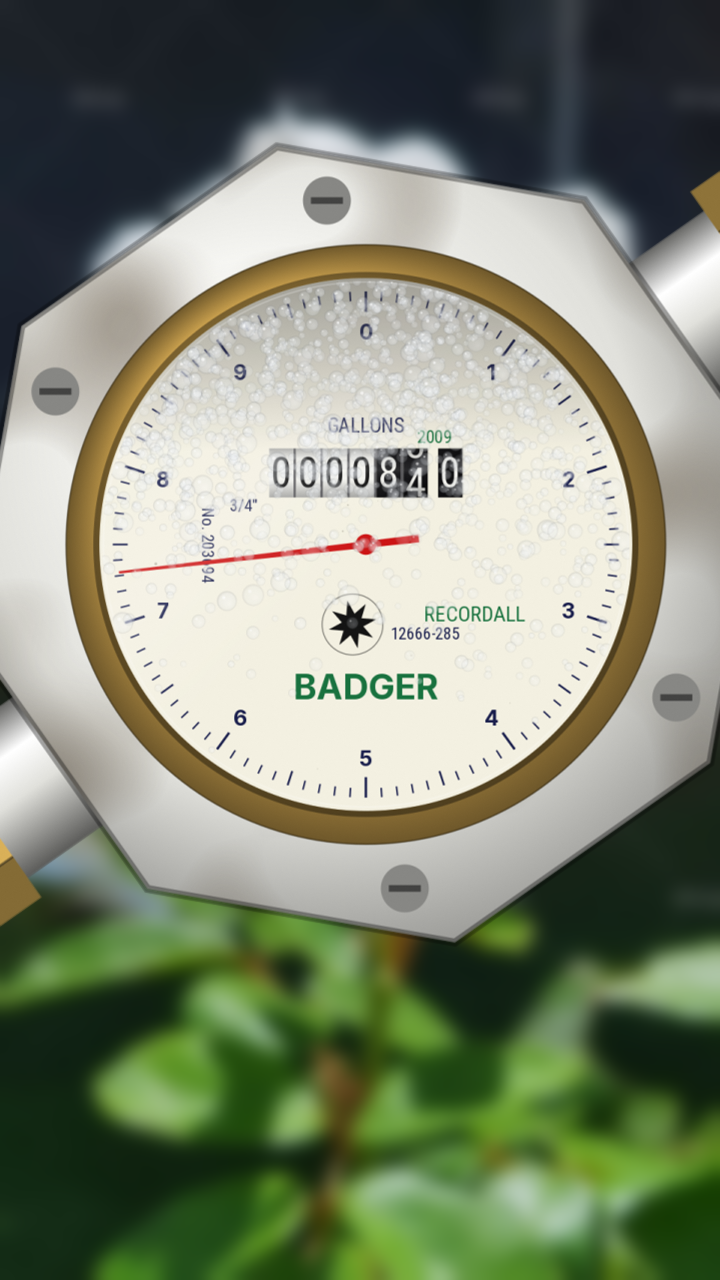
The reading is 837.3,gal
